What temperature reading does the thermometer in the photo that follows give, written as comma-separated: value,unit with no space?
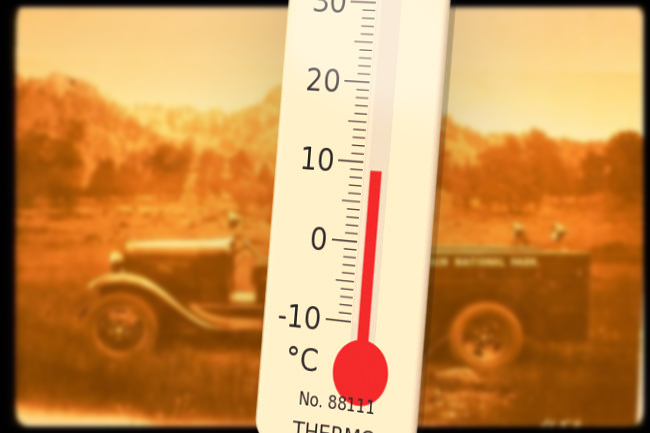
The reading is 9,°C
